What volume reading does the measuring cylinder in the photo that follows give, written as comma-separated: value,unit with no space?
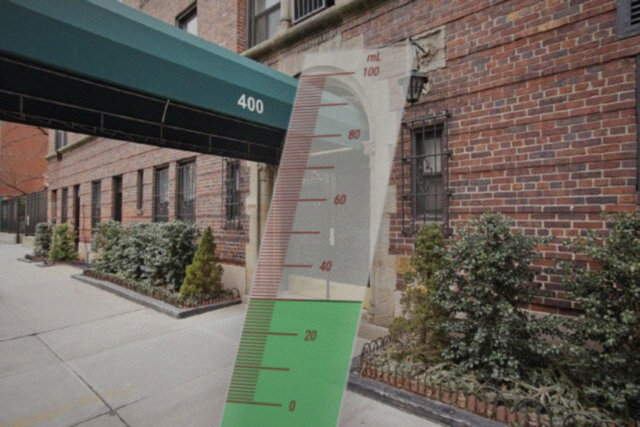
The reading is 30,mL
